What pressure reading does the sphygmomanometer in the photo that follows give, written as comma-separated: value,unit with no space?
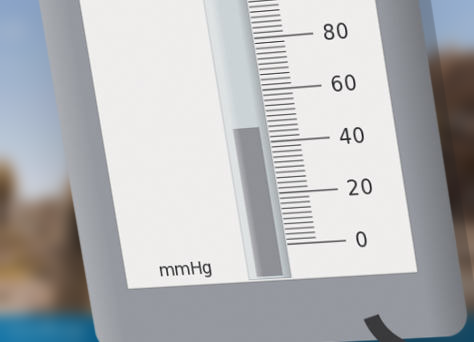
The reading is 46,mmHg
